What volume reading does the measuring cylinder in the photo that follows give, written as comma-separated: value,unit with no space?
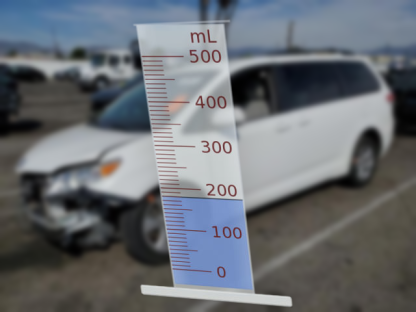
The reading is 180,mL
